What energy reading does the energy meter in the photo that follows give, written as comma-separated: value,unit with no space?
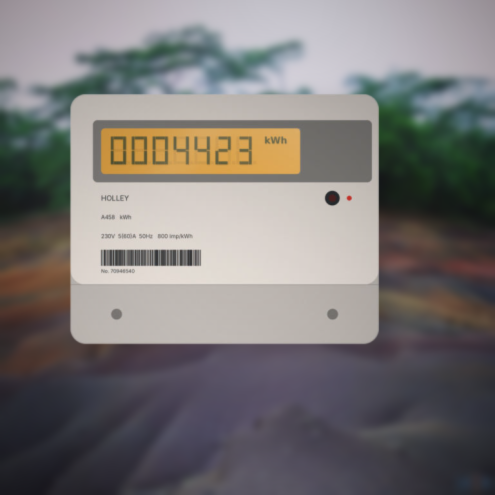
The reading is 4423,kWh
